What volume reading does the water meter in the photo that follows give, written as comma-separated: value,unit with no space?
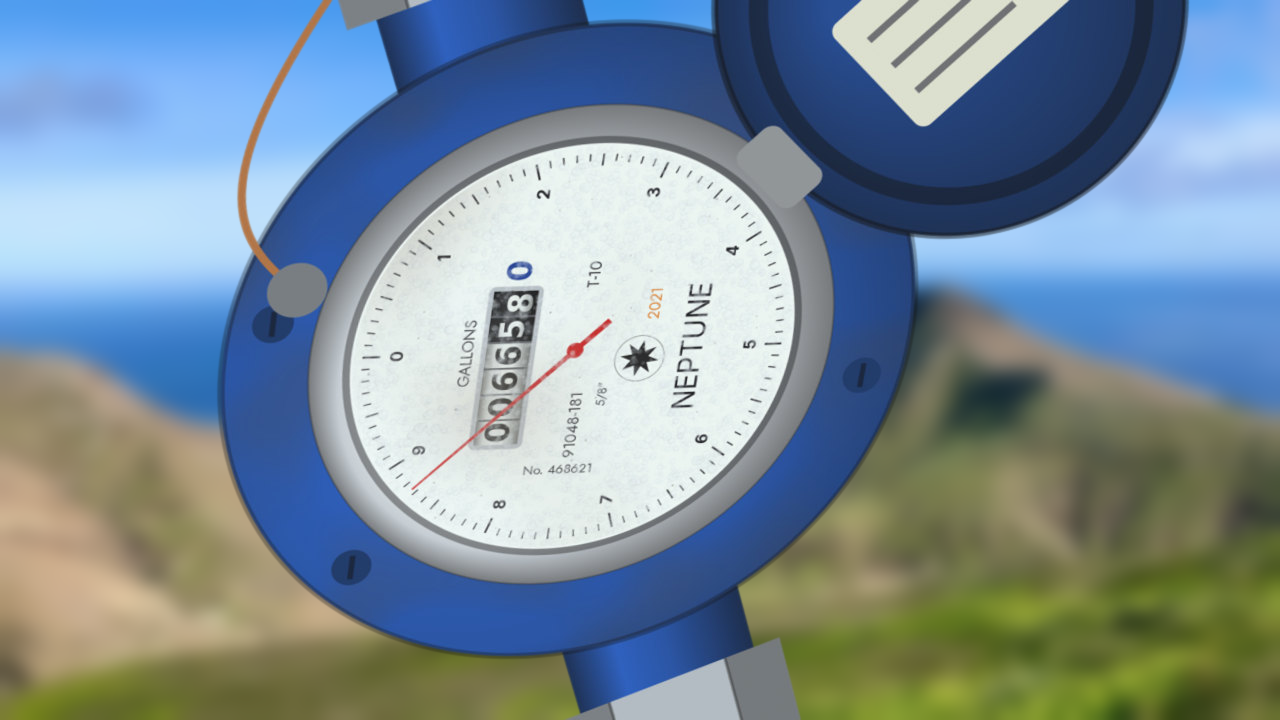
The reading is 66578.7,gal
